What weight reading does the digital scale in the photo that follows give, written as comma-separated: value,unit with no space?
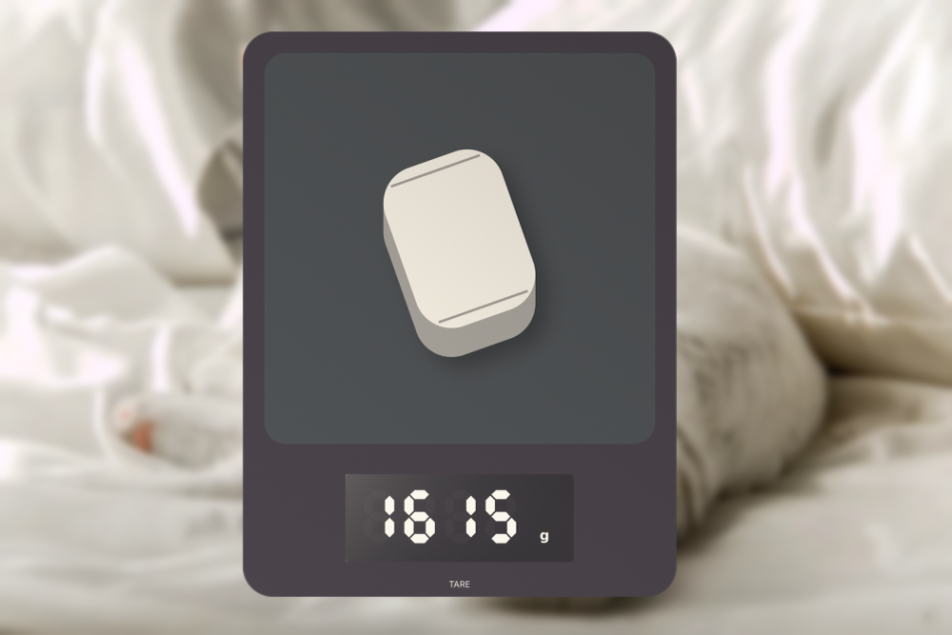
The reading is 1615,g
